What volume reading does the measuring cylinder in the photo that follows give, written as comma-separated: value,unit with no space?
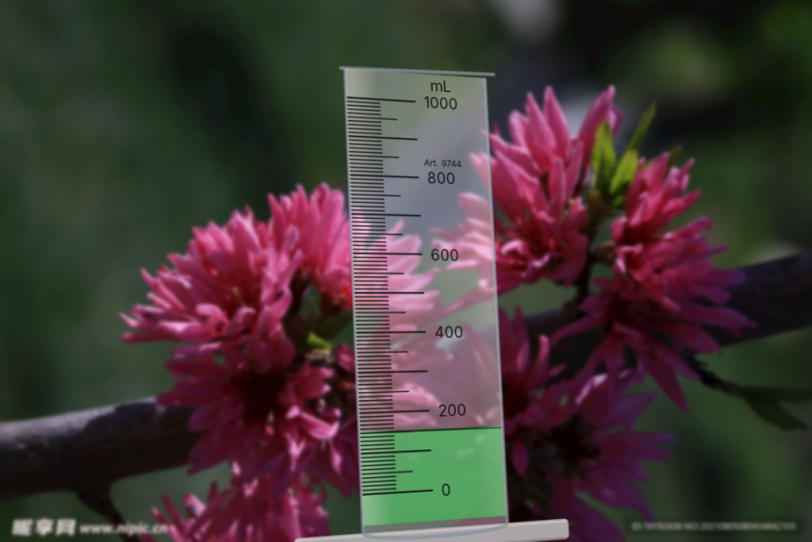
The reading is 150,mL
